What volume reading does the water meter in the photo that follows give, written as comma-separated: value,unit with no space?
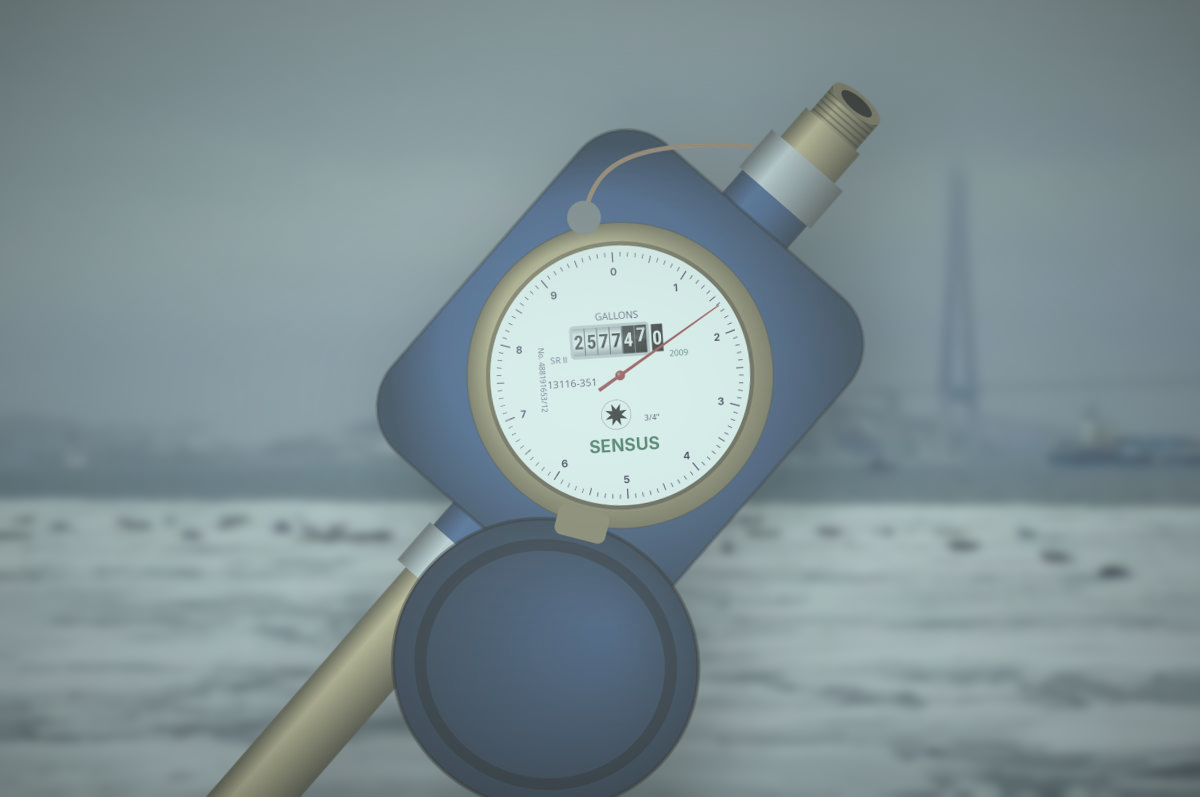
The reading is 2577471.6,gal
